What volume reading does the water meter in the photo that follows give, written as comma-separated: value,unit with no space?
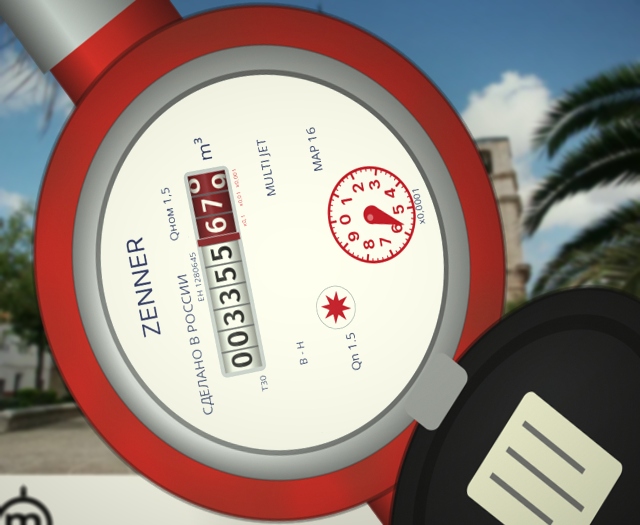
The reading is 3355.6785,m³
